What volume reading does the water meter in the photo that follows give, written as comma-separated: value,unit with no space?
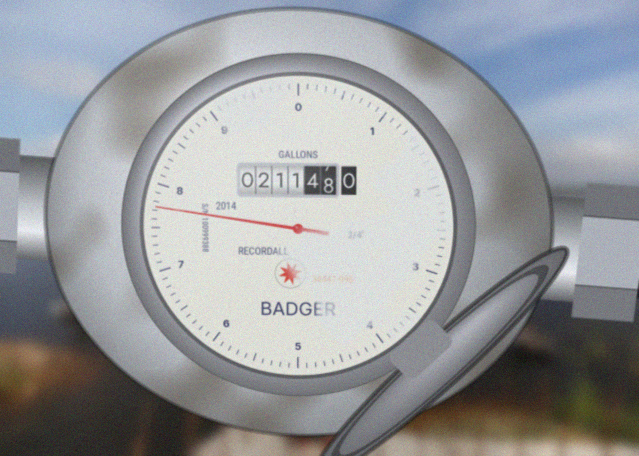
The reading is 211477.7,gal
